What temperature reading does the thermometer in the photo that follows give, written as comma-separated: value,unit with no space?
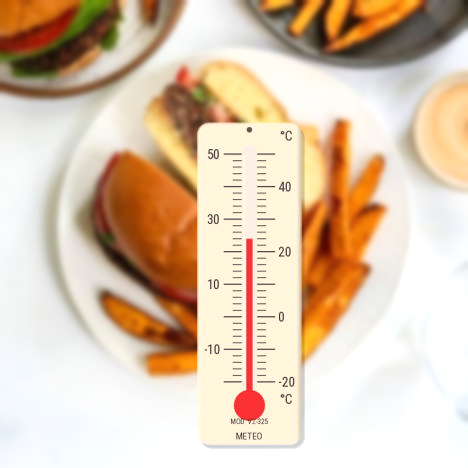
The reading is 24,°C
